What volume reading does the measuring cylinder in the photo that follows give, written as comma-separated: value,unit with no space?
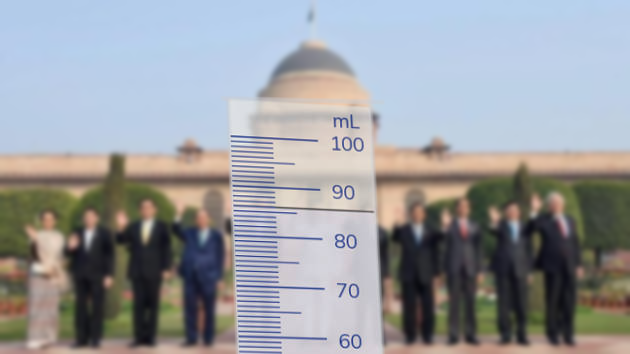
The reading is 86,mL
